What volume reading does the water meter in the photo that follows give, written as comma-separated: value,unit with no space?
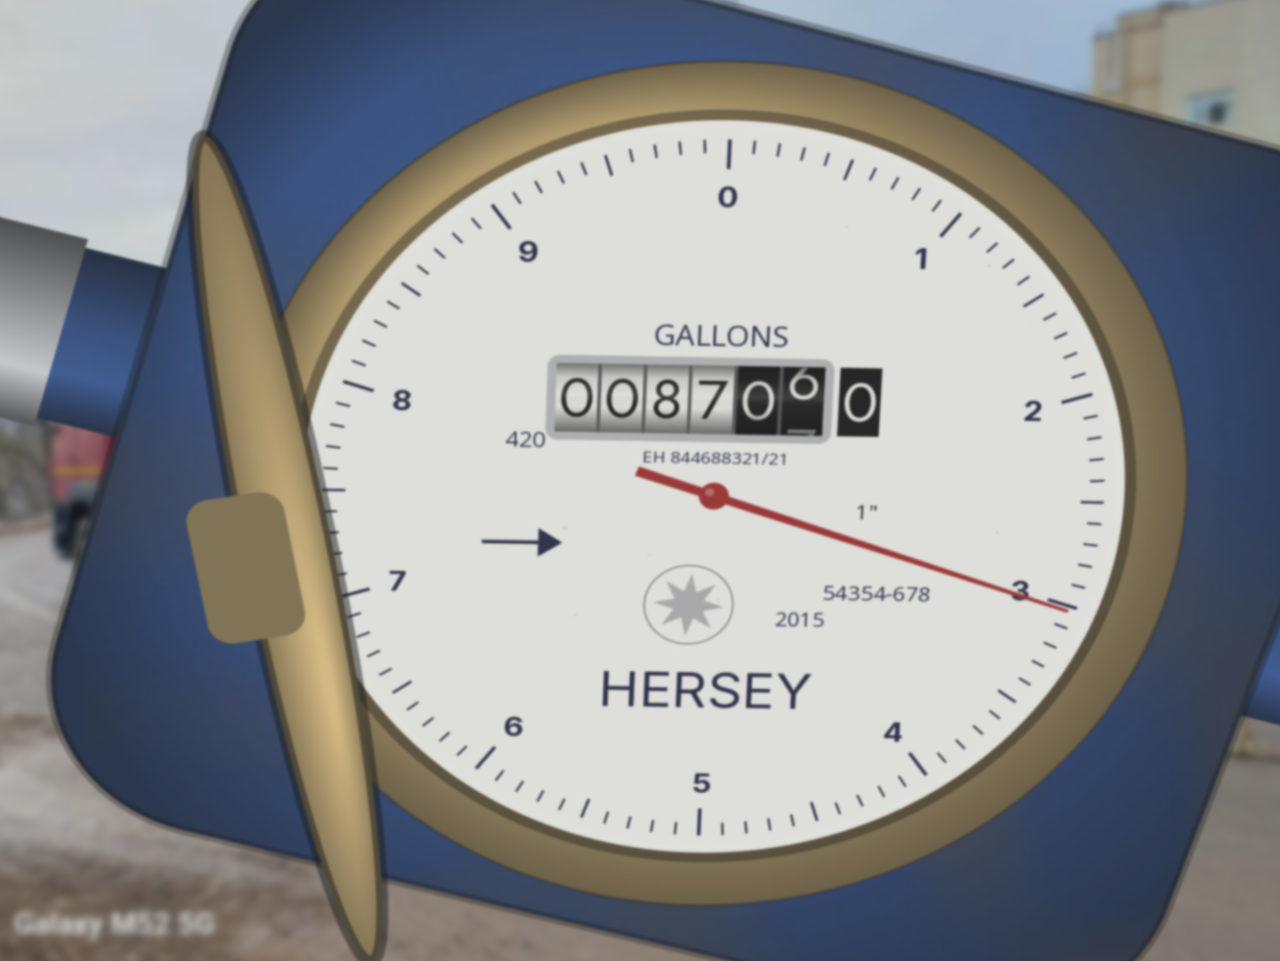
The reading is 87063.0,gal
